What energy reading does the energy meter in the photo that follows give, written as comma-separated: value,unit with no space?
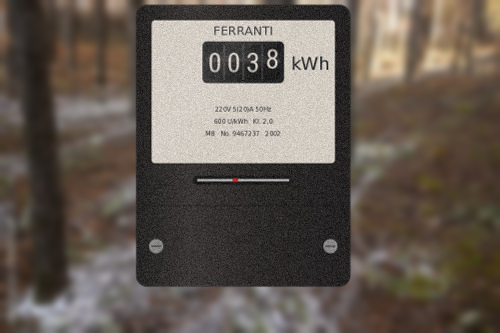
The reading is 38,kWh
